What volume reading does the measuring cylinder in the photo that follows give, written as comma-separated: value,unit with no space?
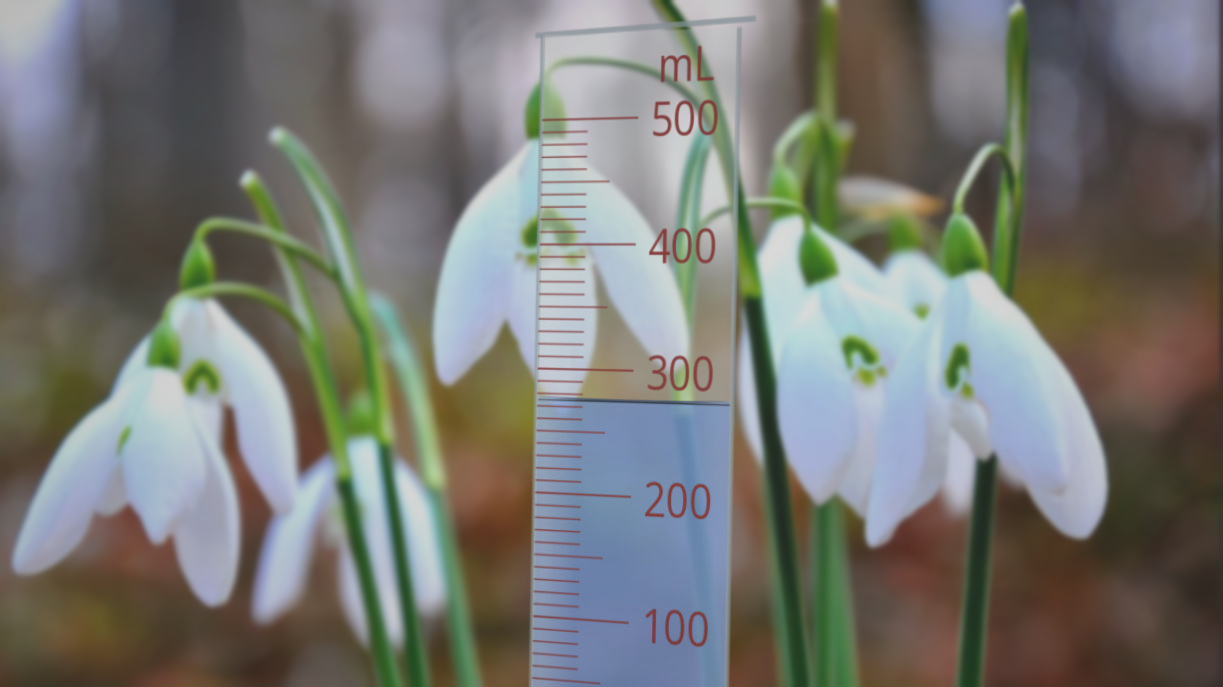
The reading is 275,mL
